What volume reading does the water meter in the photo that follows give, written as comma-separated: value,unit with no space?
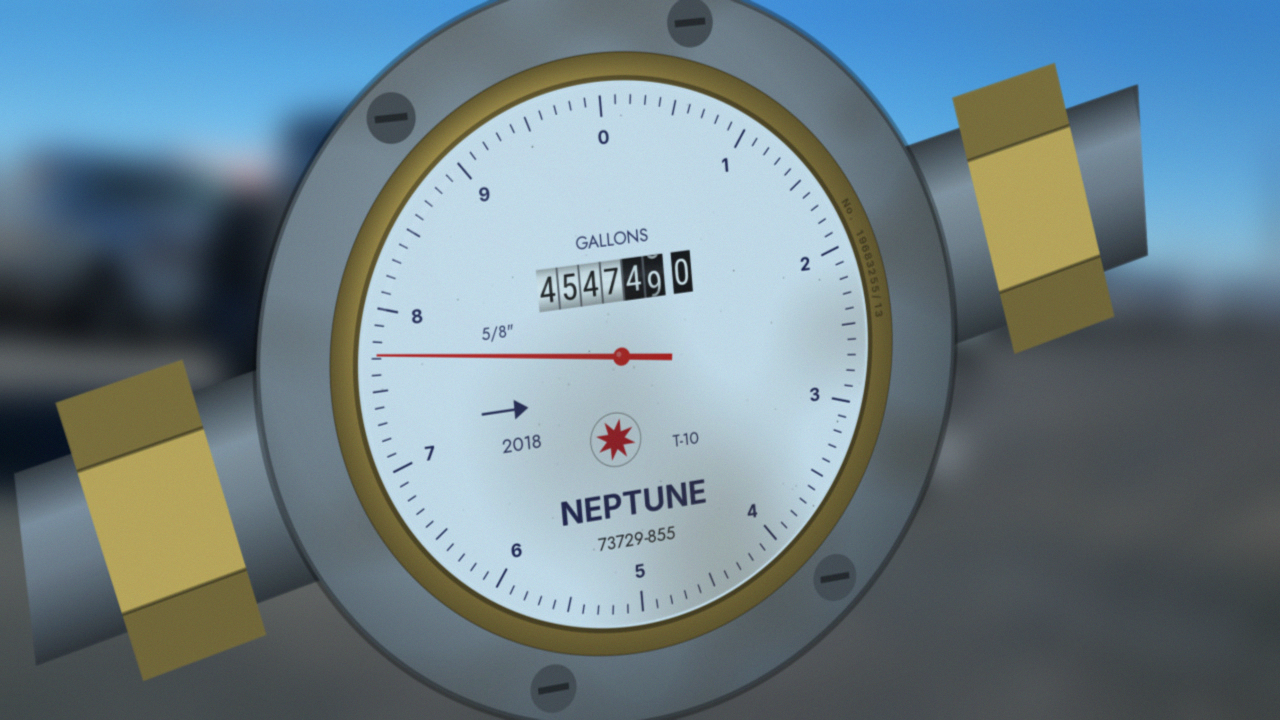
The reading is 4547487.7,gal
